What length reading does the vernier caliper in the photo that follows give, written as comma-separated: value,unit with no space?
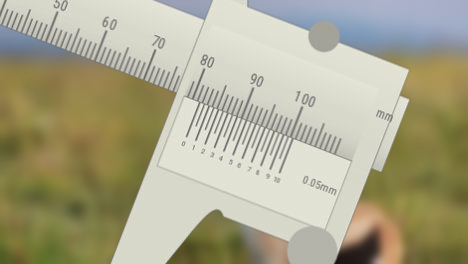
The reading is 81.5,mm
